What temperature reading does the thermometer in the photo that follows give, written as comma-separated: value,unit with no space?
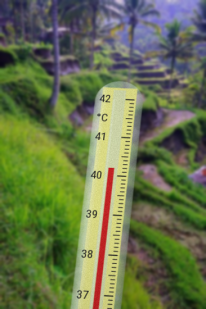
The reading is 40.2,°C
